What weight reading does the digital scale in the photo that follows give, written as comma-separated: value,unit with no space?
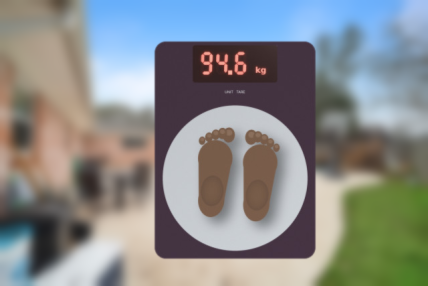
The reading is 94.6,kg
